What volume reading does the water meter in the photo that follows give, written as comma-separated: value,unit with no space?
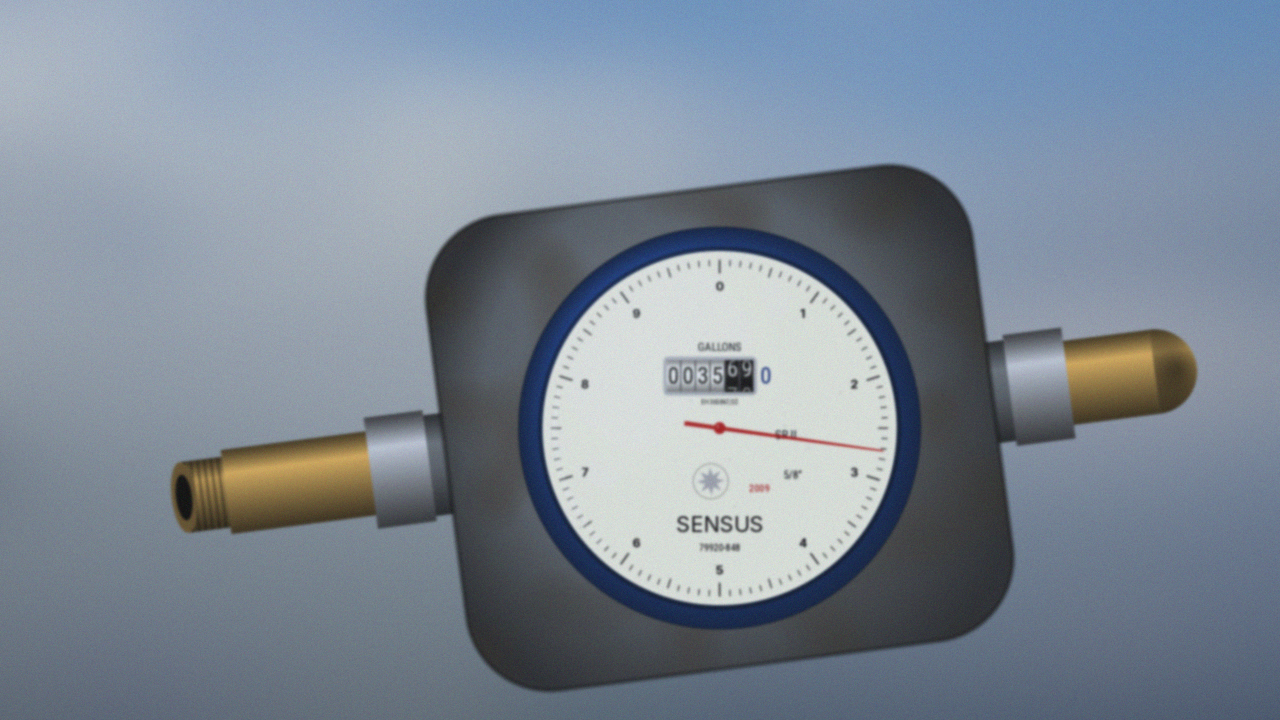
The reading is 35692.7,gal
